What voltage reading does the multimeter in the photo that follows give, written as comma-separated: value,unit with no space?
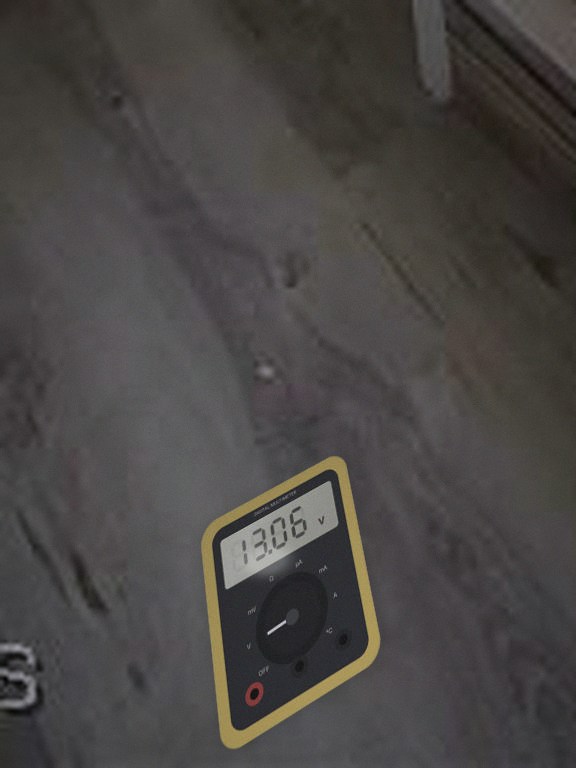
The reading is 13.06,V
